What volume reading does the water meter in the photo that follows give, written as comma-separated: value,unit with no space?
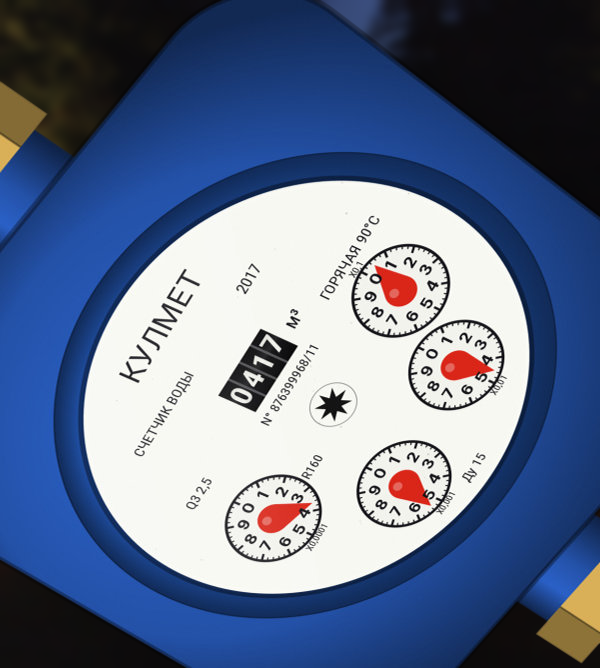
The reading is 417.0453,m³
